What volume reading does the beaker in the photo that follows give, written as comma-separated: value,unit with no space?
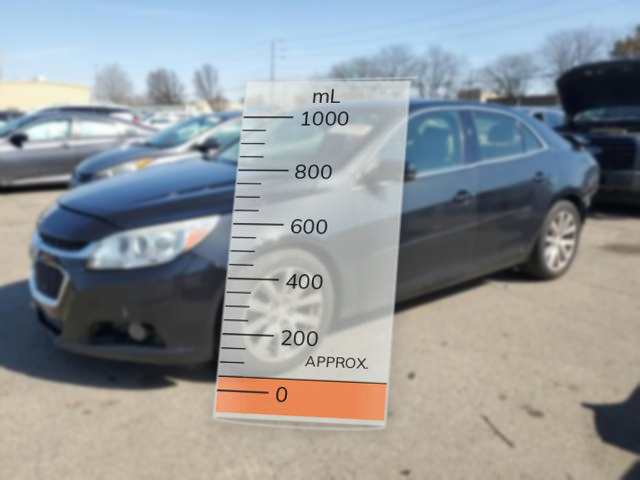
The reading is 50,mL
